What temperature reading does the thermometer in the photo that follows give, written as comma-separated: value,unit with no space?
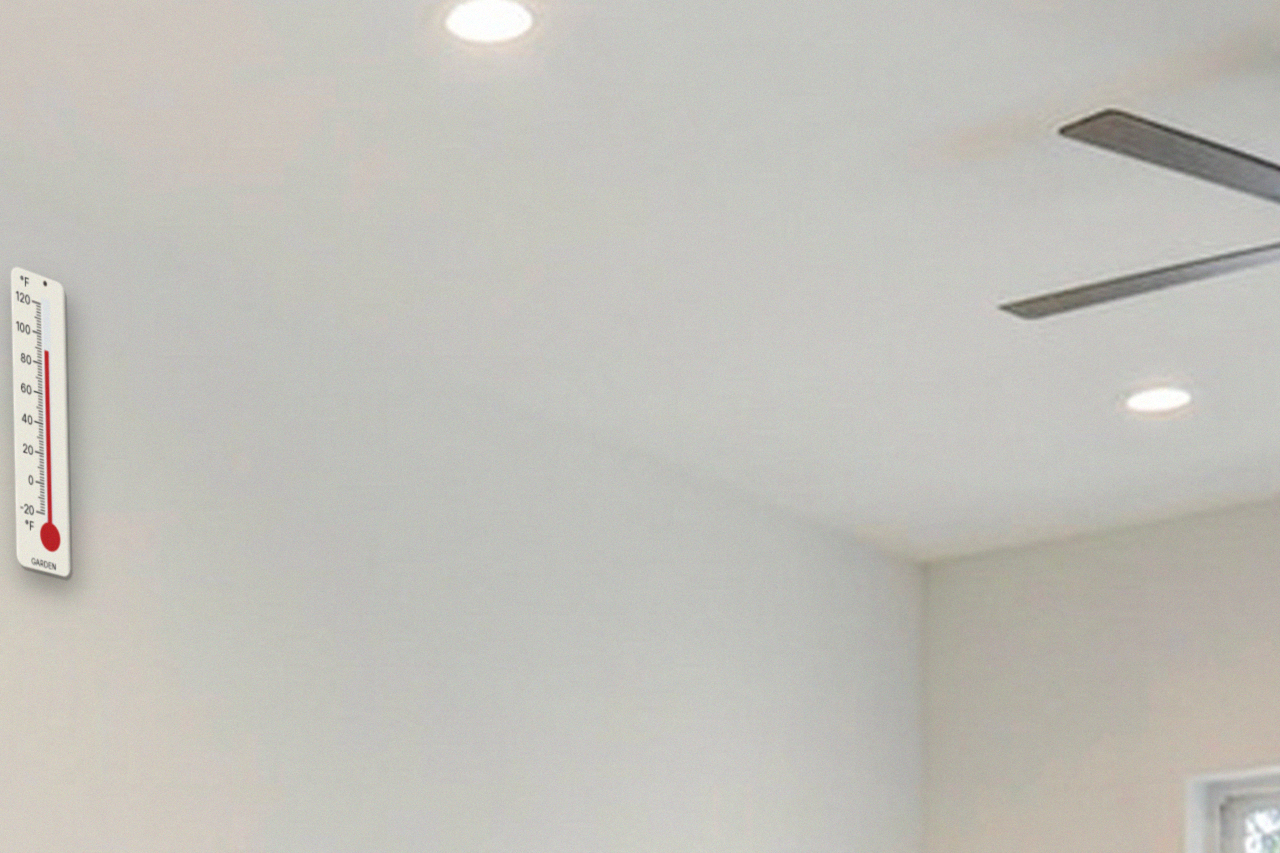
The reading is 90,°F
